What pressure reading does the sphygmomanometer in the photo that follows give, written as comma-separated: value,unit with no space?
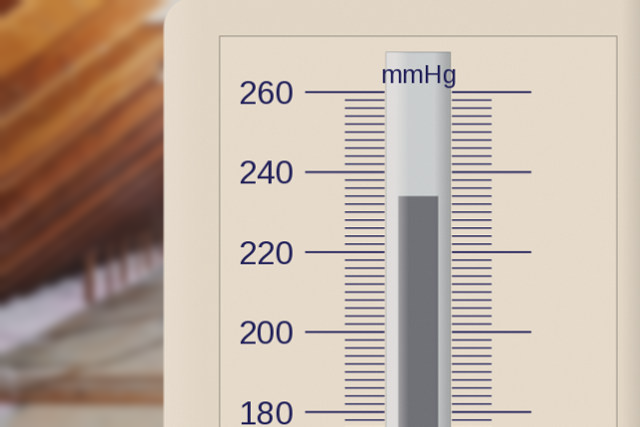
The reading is 234,mmHg
